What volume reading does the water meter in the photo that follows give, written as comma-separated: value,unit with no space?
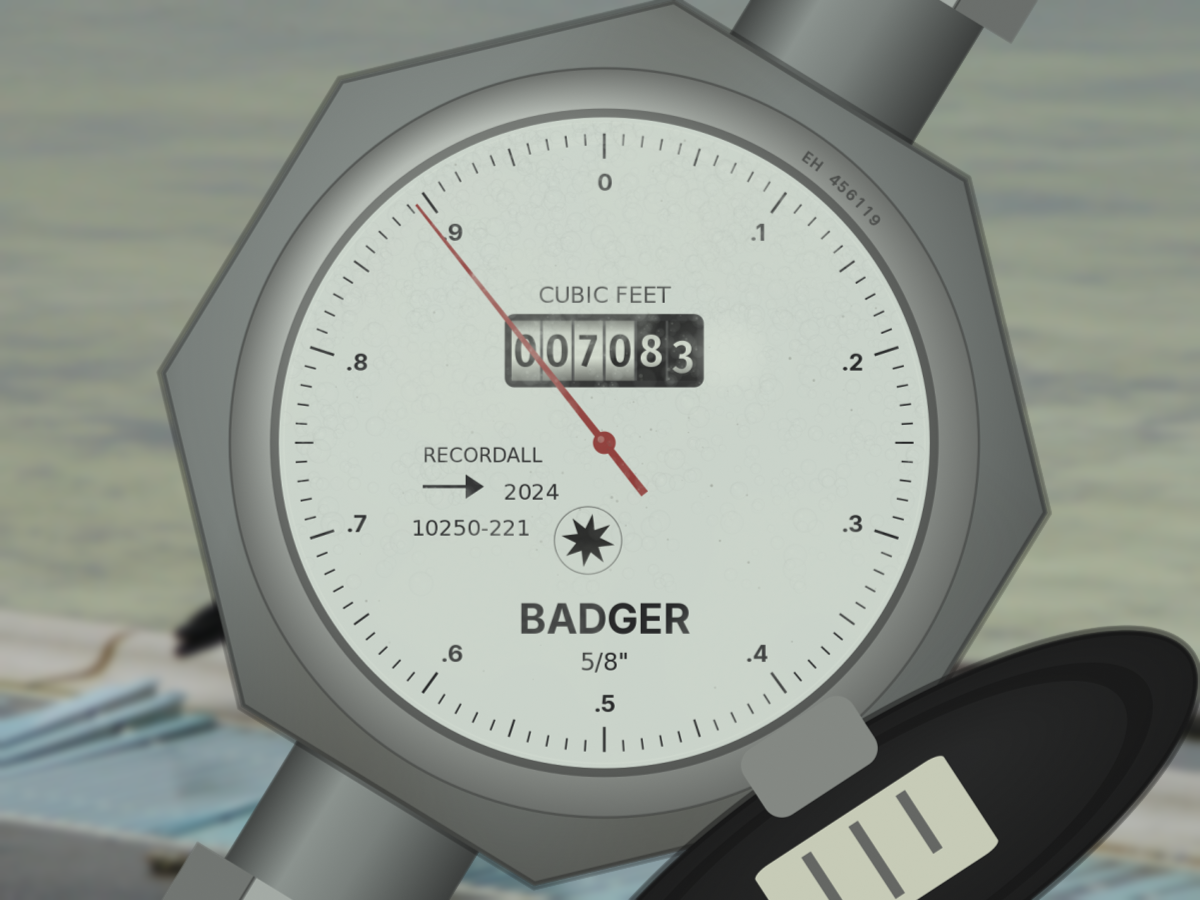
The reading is 7082.89,ft³
